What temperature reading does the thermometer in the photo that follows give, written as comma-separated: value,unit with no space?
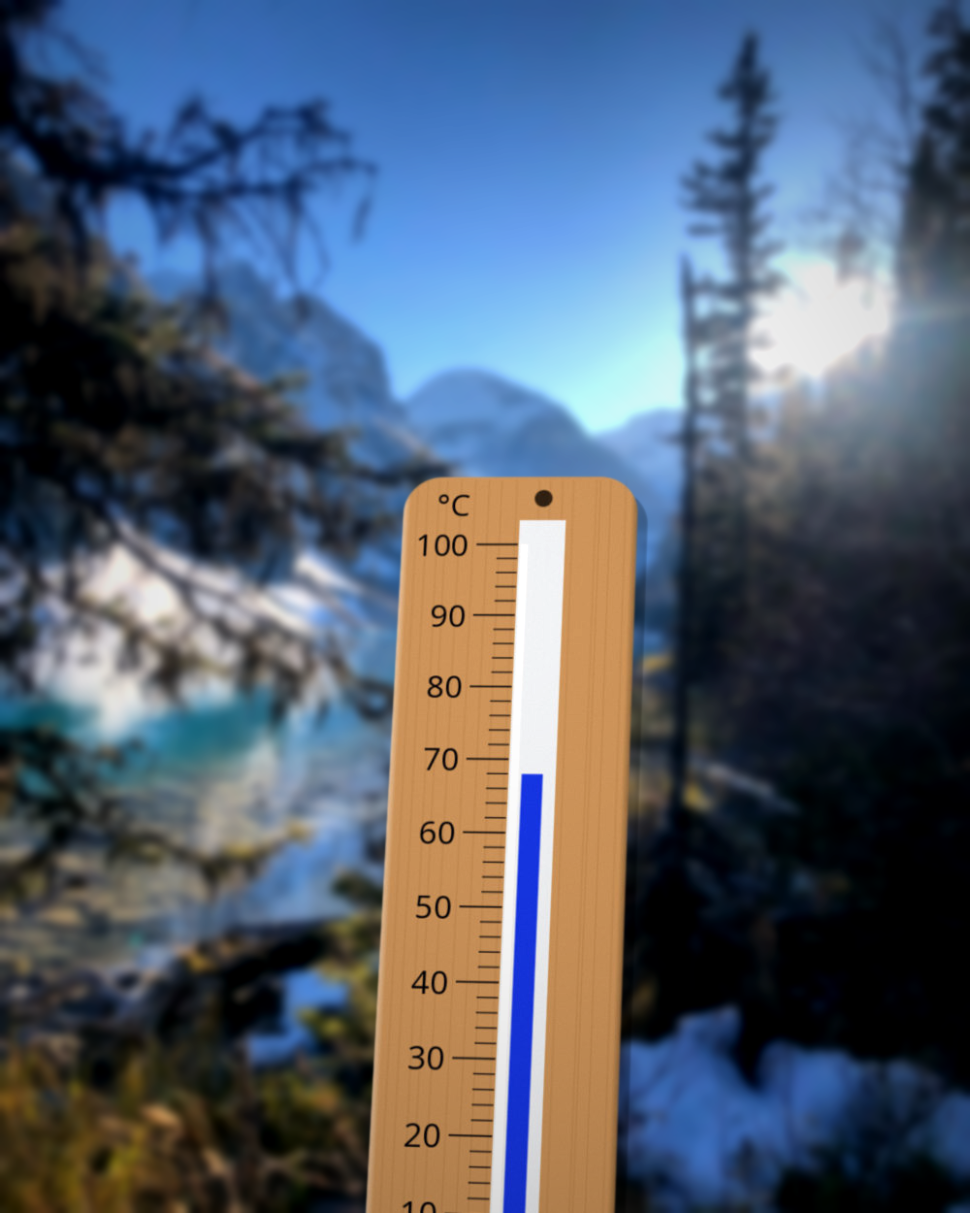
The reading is 68,°C
